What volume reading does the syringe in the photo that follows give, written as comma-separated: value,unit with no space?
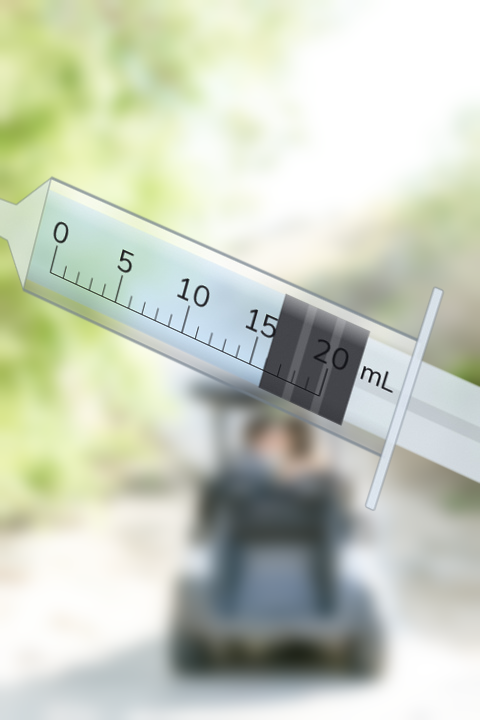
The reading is 16,mL
